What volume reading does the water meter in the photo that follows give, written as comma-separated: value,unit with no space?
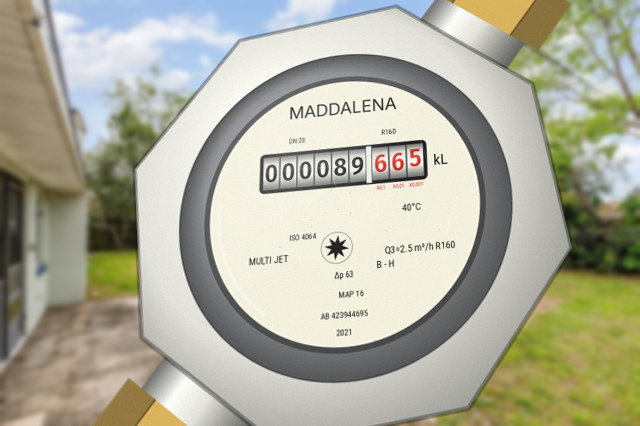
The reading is 89.665,kL
